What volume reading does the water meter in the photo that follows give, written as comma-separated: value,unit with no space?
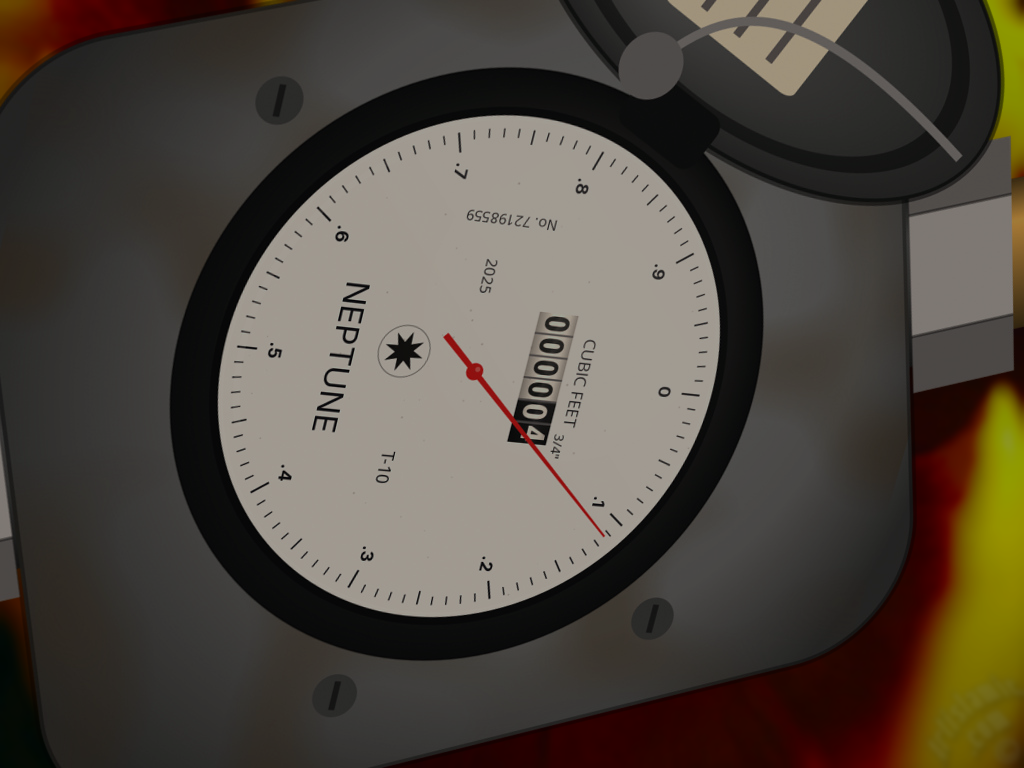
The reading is 4.11,ft³
